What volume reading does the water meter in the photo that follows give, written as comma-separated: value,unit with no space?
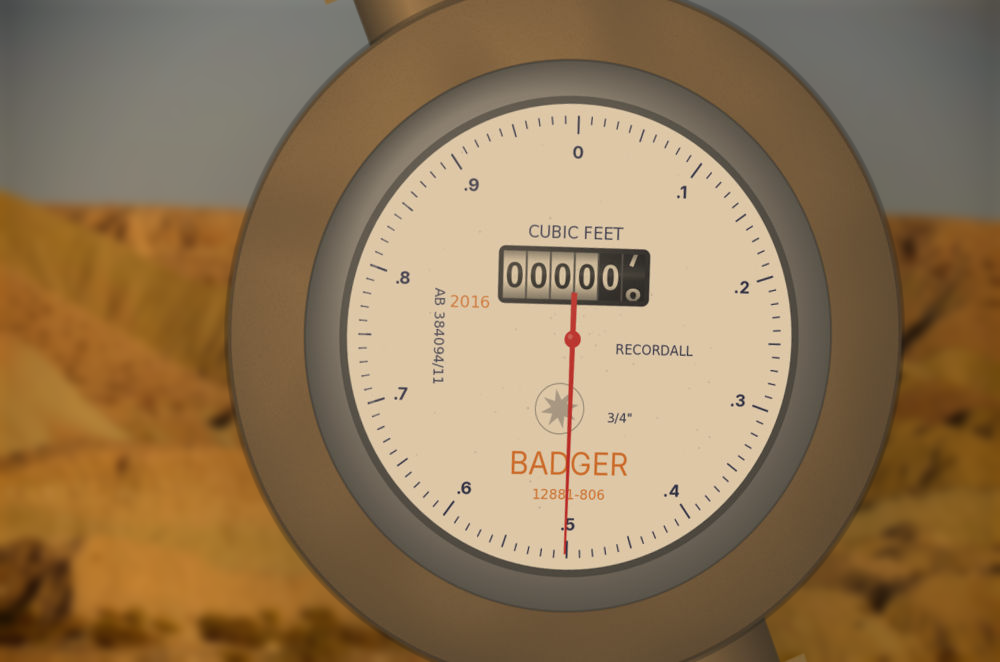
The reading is 7.50,ft³
